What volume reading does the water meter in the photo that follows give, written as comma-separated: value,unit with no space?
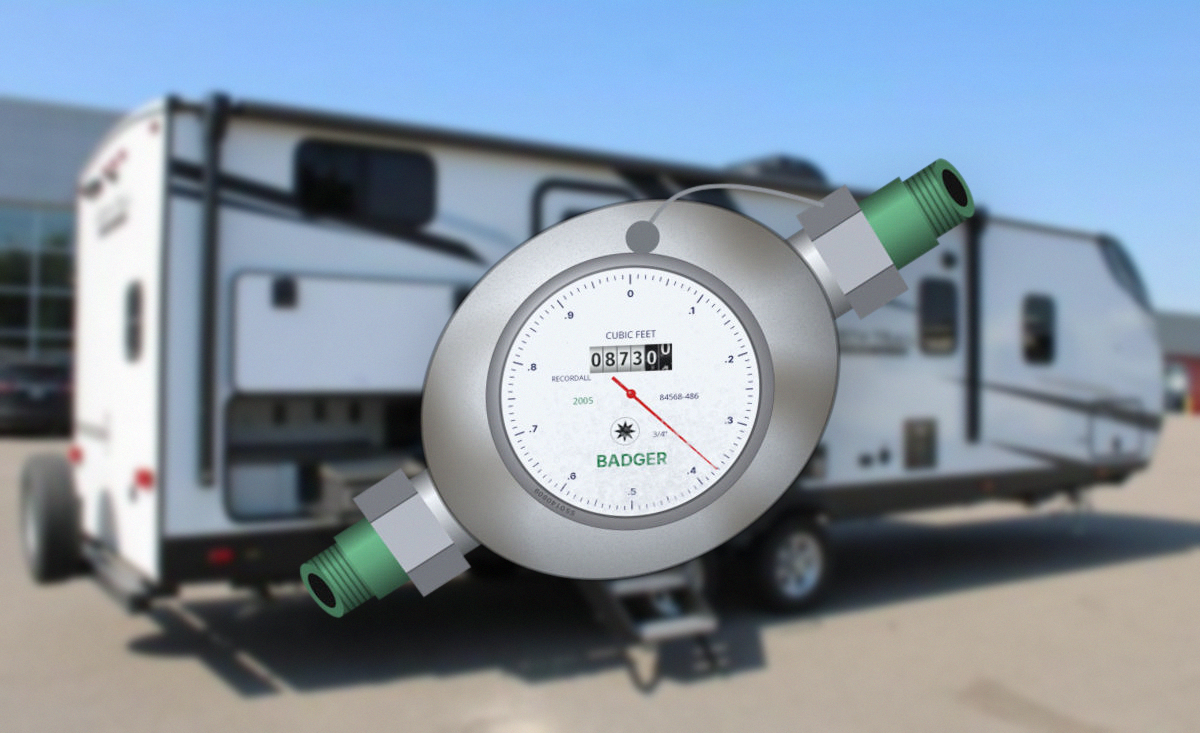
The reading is 87300.37,ft³
